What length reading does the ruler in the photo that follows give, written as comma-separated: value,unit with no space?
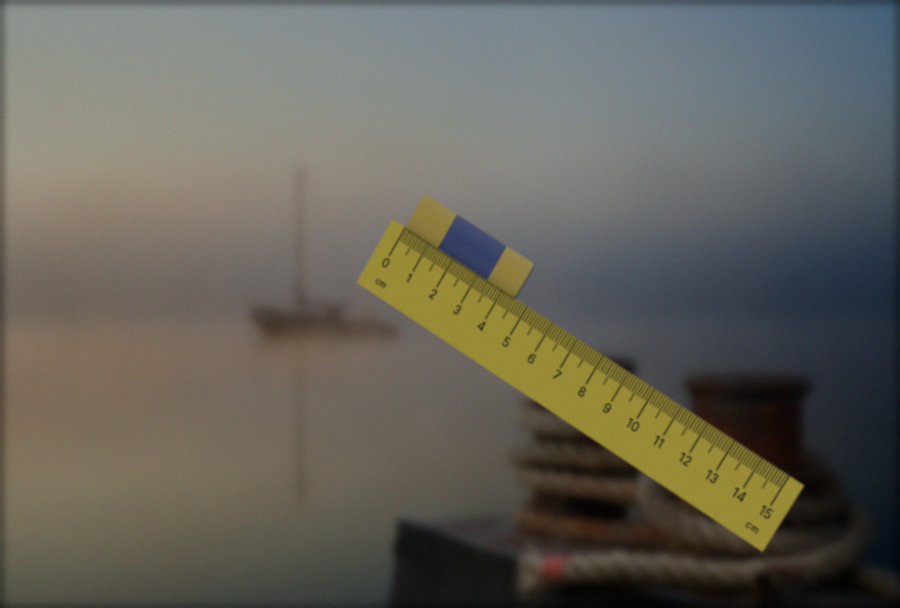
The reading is 4.5,cm
